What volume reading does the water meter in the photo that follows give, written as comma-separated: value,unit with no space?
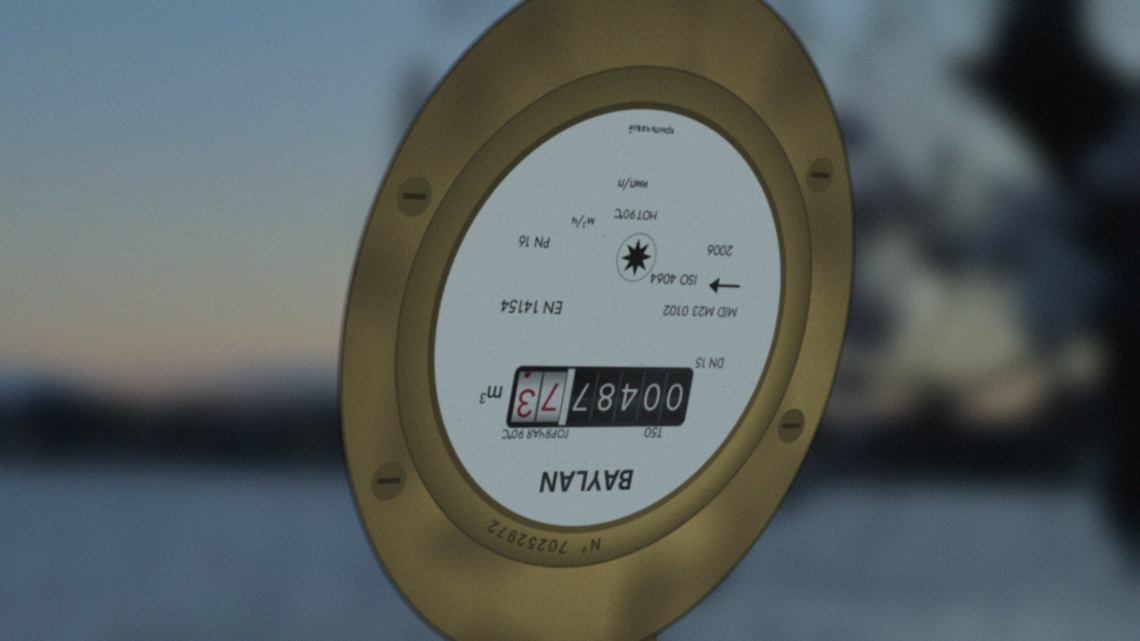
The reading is 487.73,m³
